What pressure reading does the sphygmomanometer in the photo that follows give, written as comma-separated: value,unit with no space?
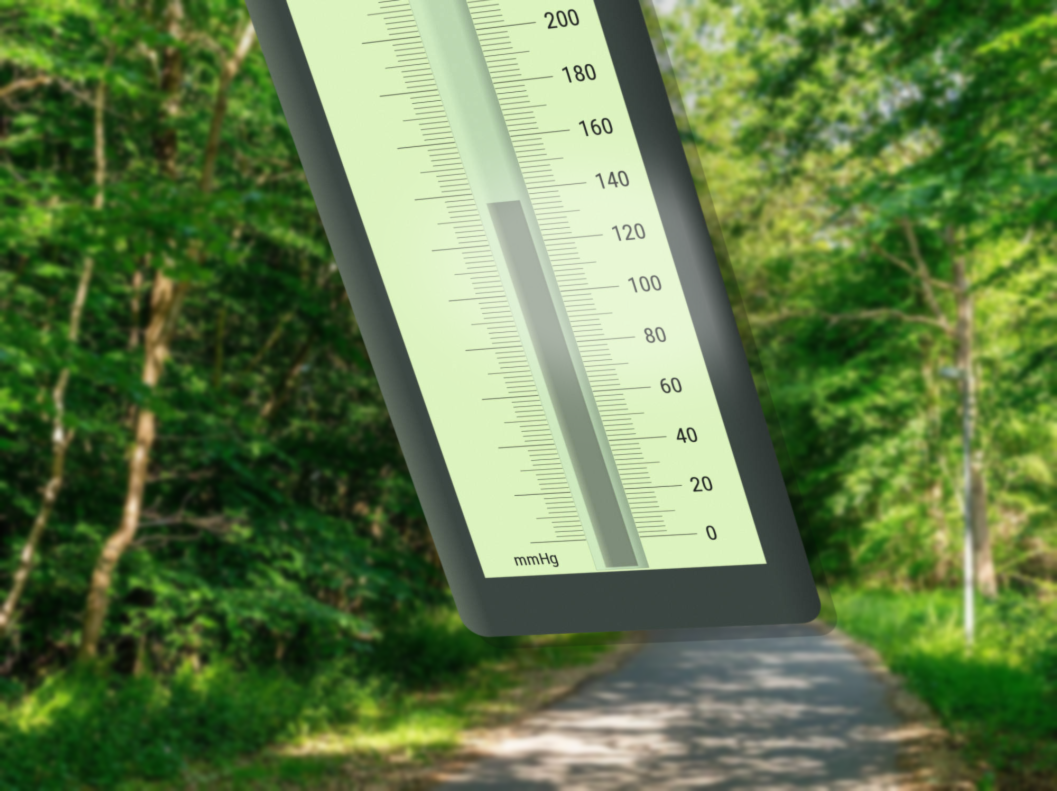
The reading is 136,mmHg
